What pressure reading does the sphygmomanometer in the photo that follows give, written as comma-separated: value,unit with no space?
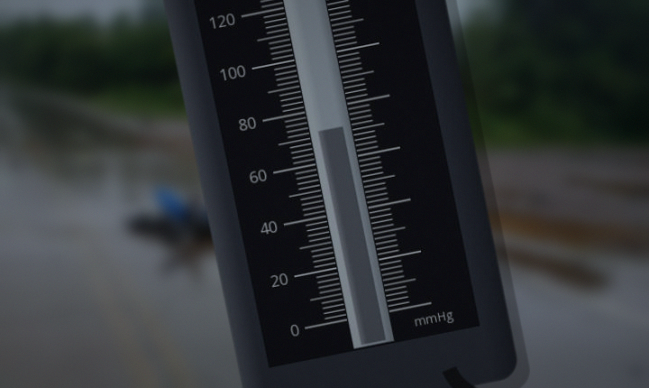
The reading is 72,mmHg
